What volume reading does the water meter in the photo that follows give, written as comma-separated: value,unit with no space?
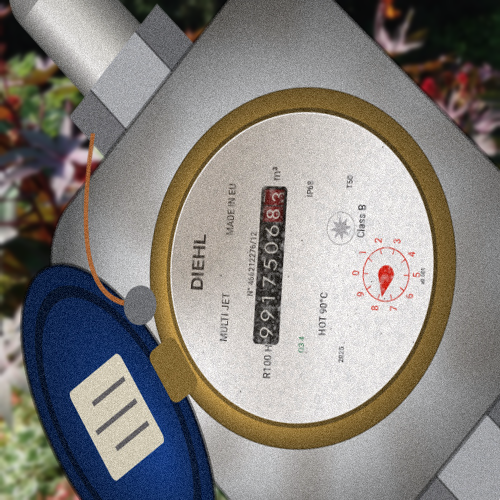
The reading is 9917506.827,m³
